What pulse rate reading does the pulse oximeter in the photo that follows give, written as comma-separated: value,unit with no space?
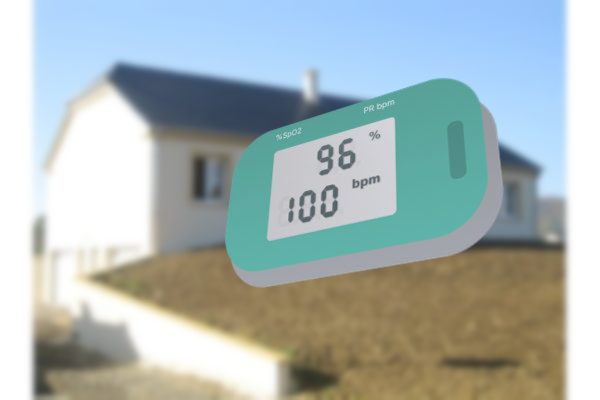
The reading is 100,bpm
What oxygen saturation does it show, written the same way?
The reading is 96,%
